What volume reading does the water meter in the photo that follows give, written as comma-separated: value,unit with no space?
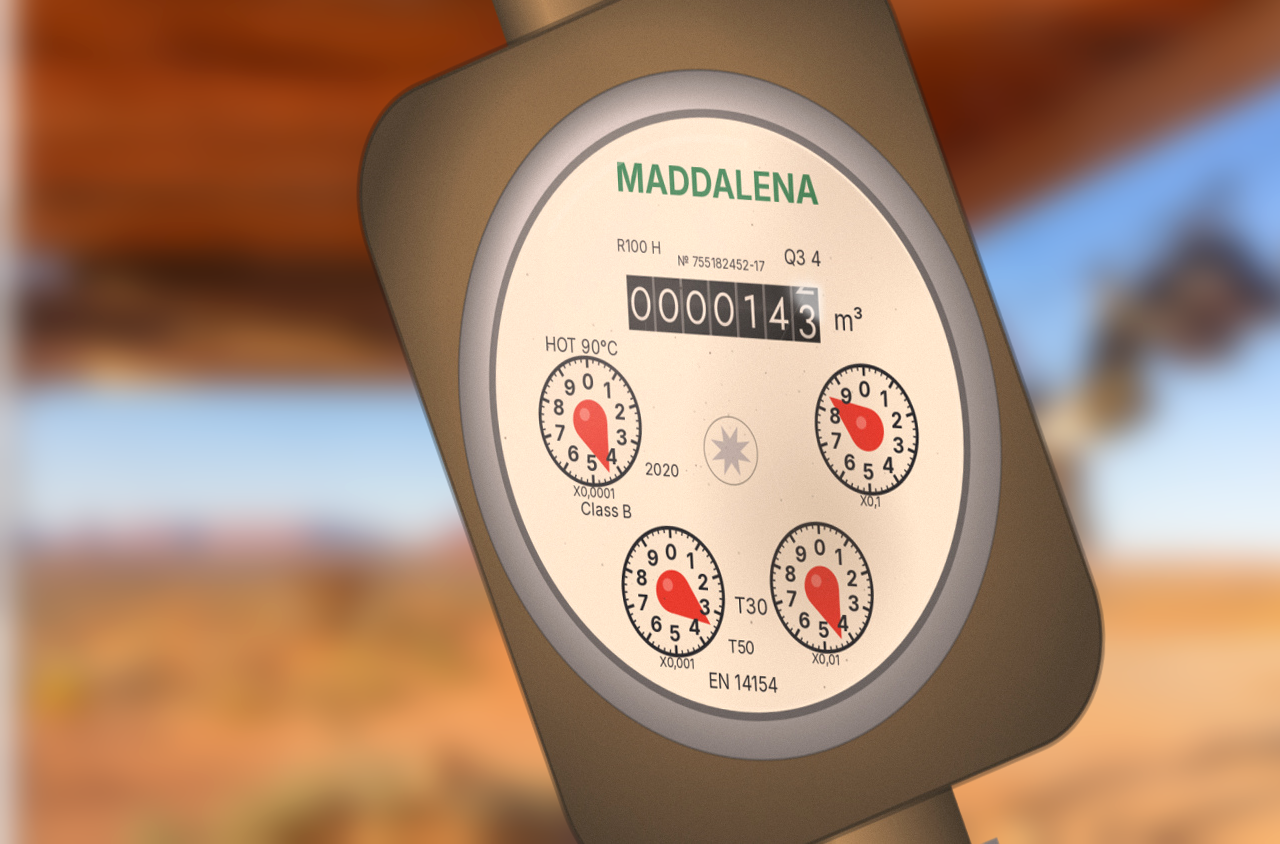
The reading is 142.8434,m³
